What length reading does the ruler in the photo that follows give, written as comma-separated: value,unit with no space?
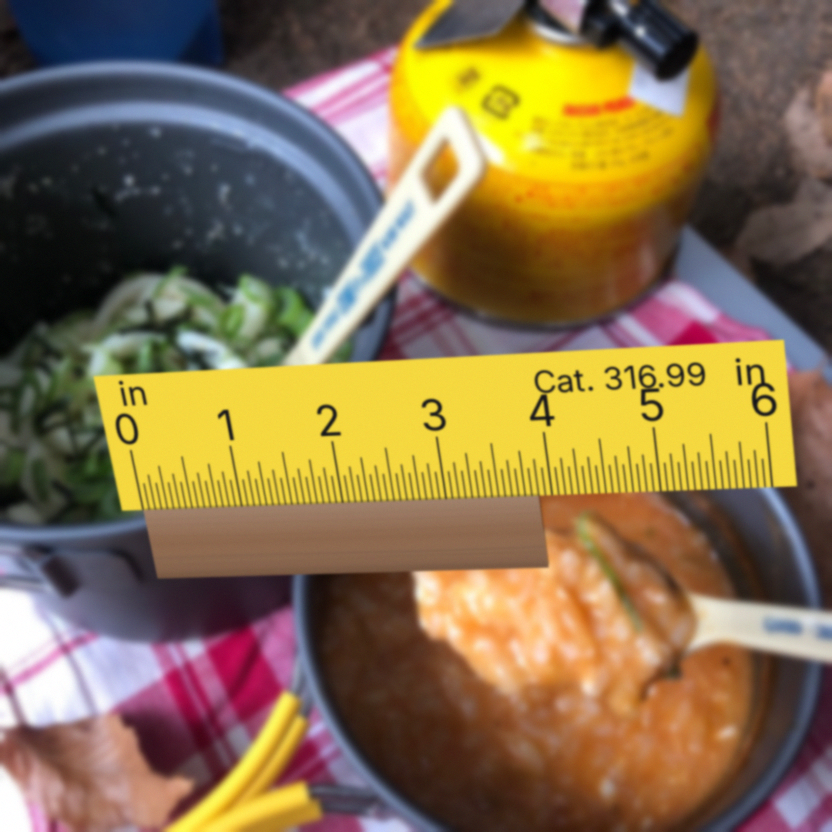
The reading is 3.875,in
